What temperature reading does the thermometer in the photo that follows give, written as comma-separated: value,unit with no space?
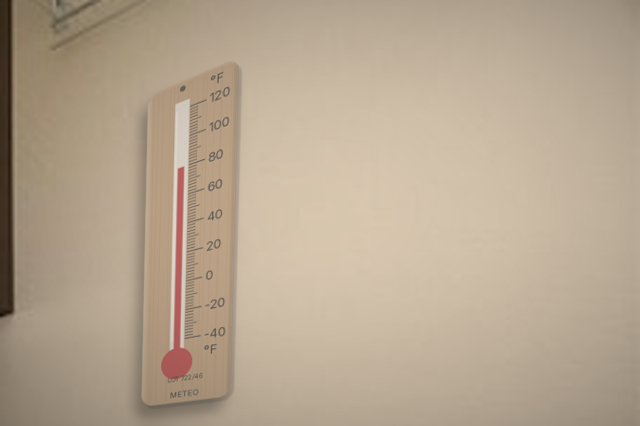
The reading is 80,°F
